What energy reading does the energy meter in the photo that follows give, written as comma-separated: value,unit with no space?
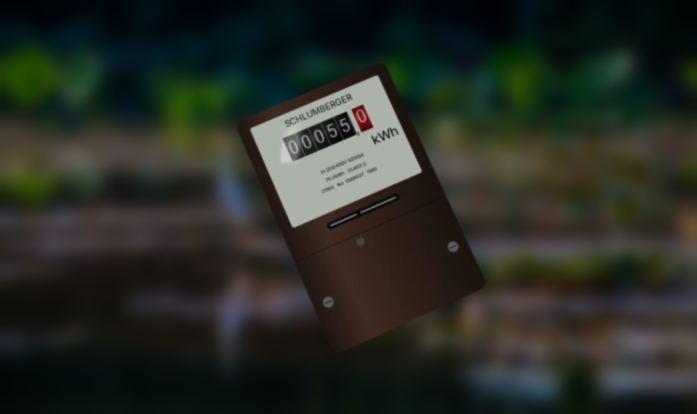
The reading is 55.0,kWh
